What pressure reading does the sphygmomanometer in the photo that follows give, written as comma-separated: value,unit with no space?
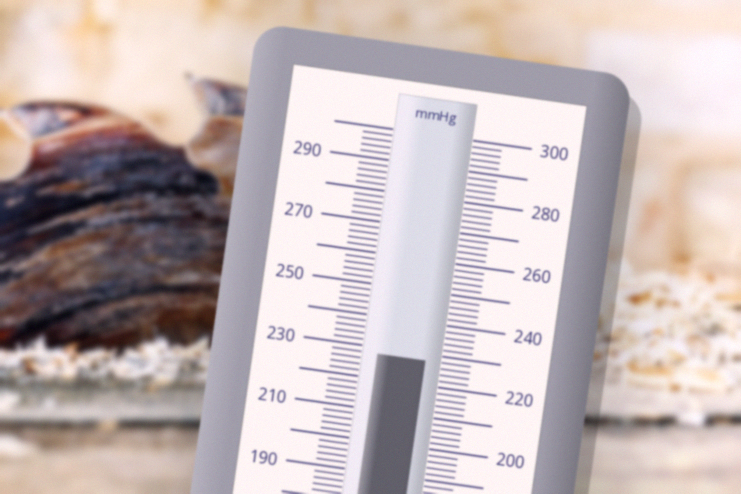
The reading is 228,mmHg
